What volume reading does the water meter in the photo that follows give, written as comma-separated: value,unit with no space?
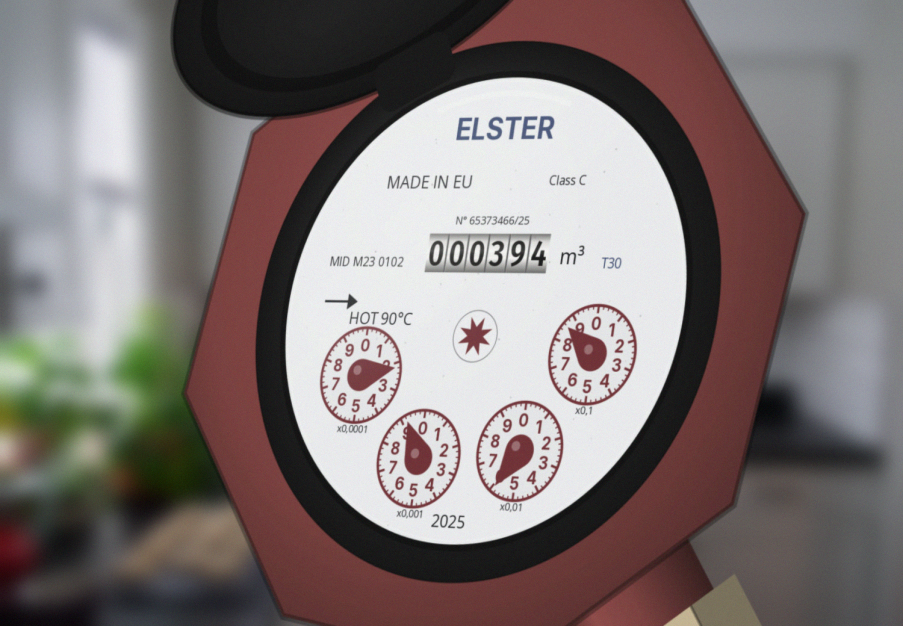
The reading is 394.8592,m³
